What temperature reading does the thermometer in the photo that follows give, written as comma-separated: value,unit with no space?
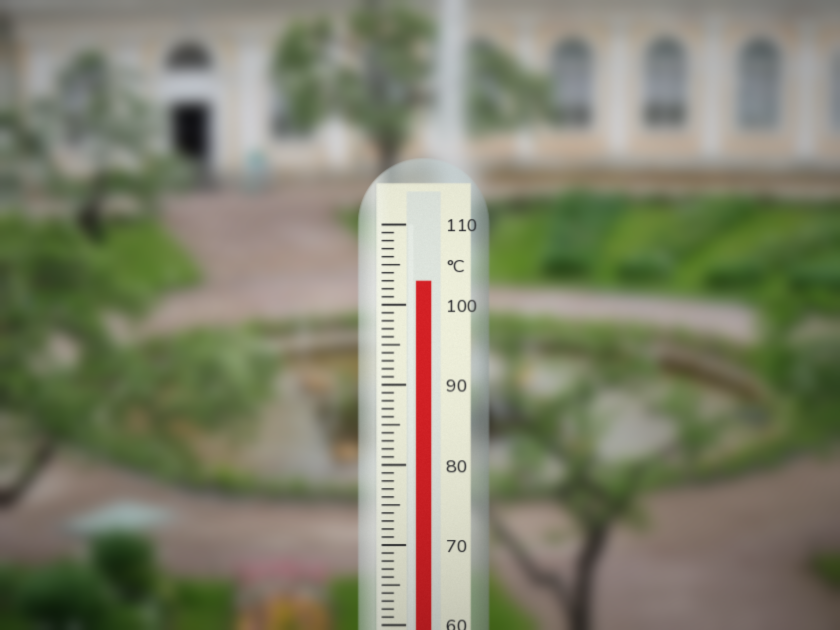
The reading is 103,°C
